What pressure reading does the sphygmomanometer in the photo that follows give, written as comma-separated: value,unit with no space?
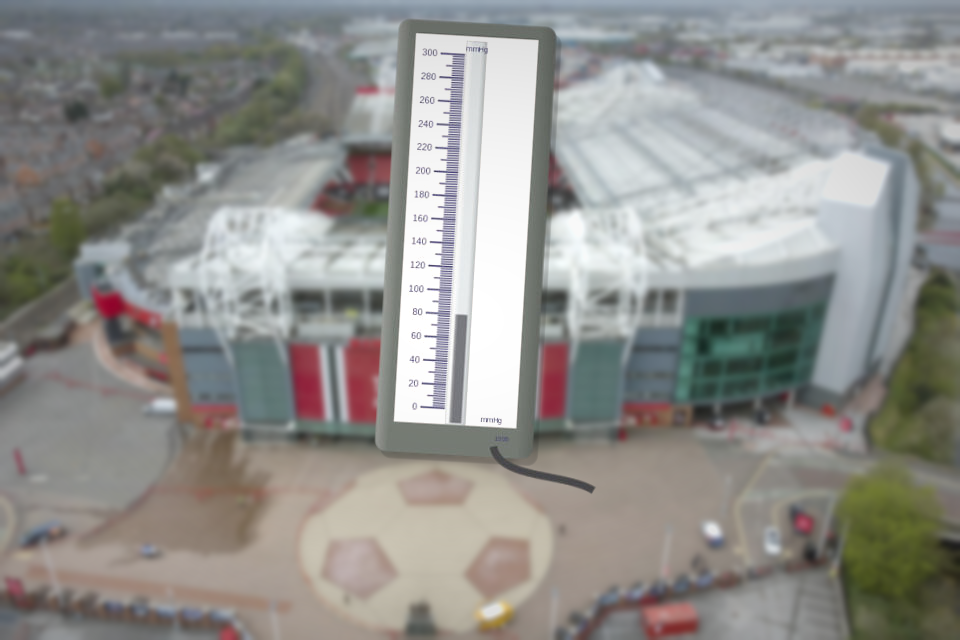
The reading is 80,mmHg
